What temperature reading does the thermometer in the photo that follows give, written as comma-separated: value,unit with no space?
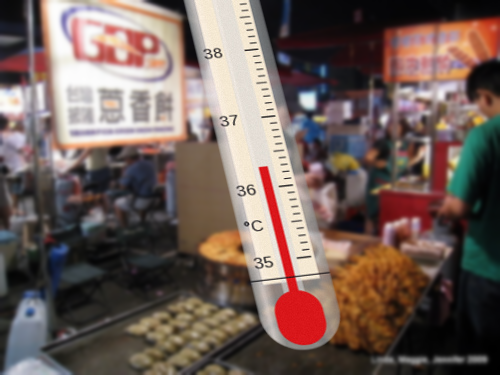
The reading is 36.3,°C
